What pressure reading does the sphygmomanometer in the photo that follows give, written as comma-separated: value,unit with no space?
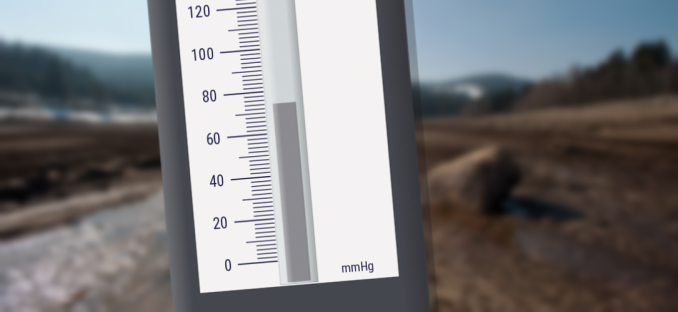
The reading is 74,mmHg
